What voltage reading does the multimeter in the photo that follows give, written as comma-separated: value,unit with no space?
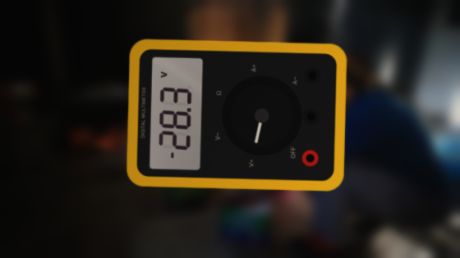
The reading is -28.3,V
